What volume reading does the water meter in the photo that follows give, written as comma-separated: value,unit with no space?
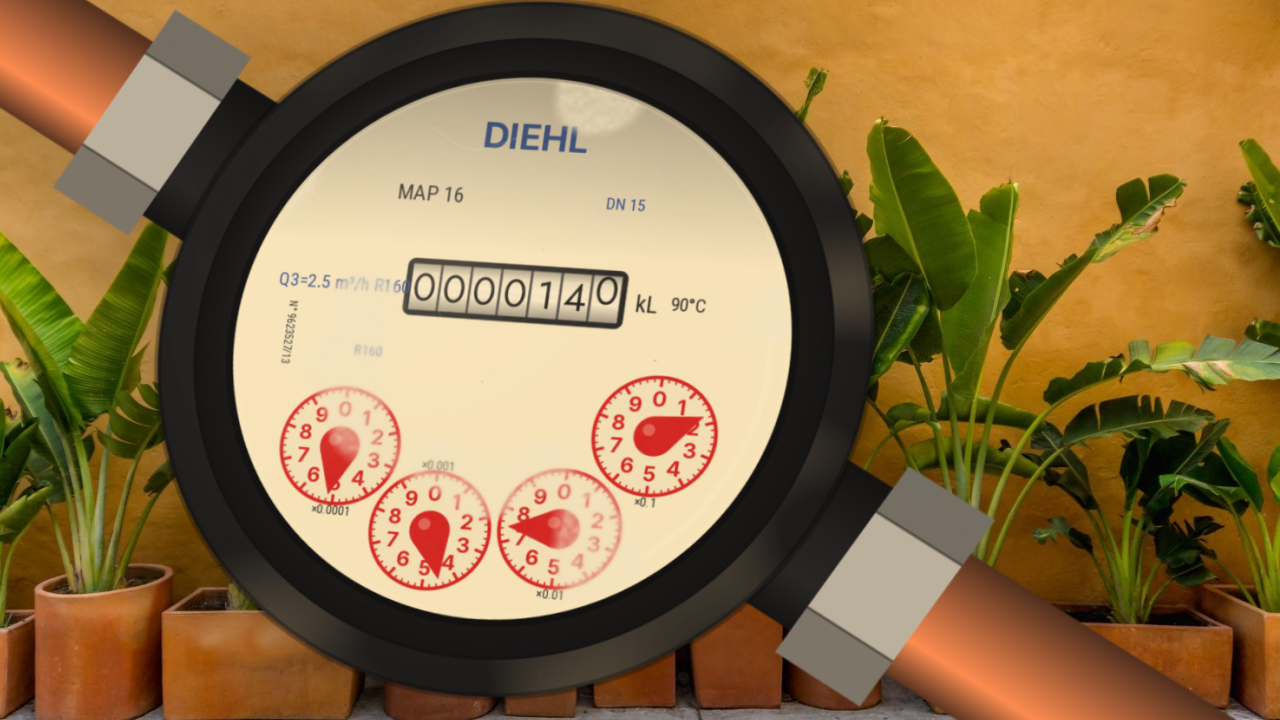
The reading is 140.1745,kL
